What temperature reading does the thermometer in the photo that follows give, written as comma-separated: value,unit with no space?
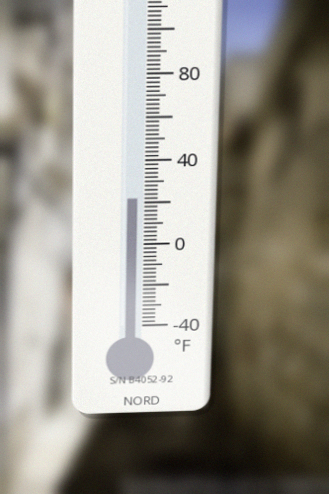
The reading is 22,°F
